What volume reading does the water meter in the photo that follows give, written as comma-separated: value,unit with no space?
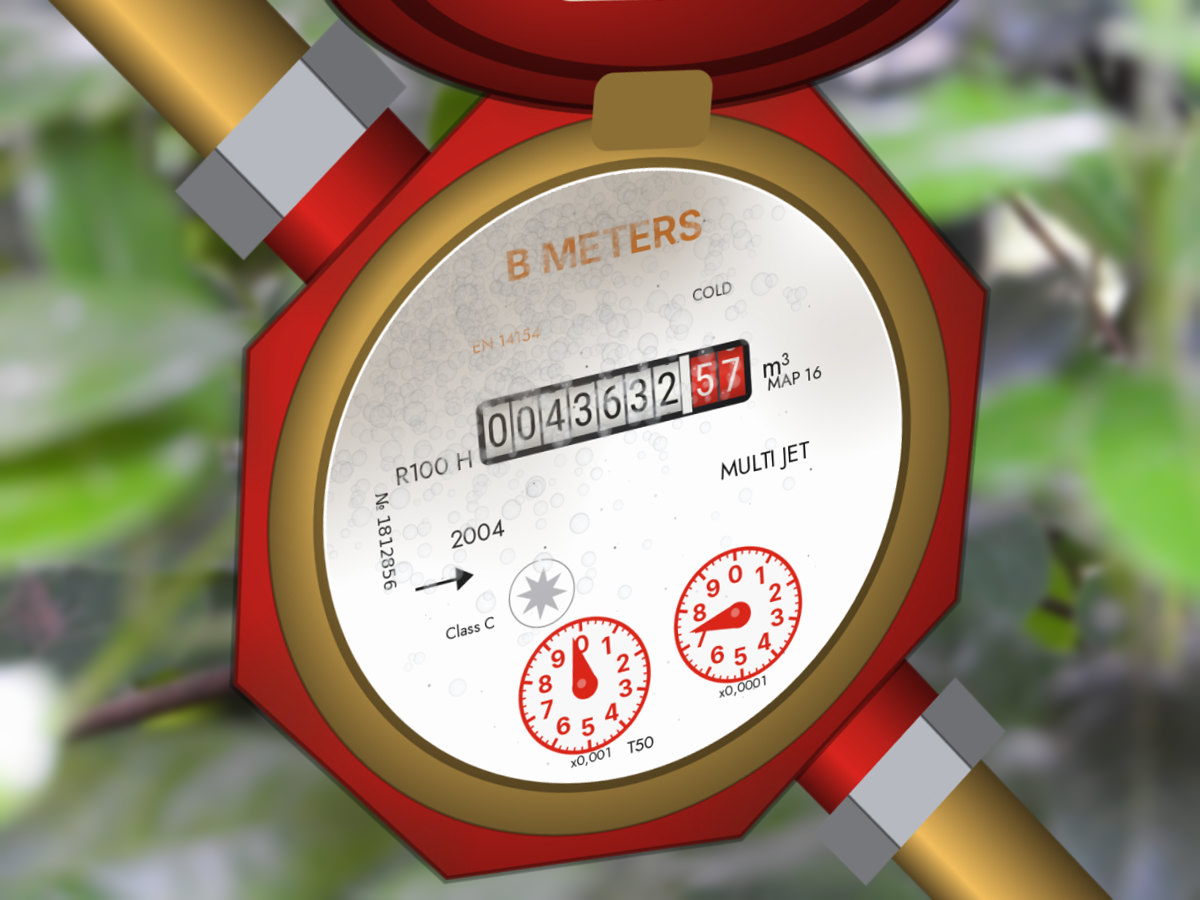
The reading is 43632.5697,m³
